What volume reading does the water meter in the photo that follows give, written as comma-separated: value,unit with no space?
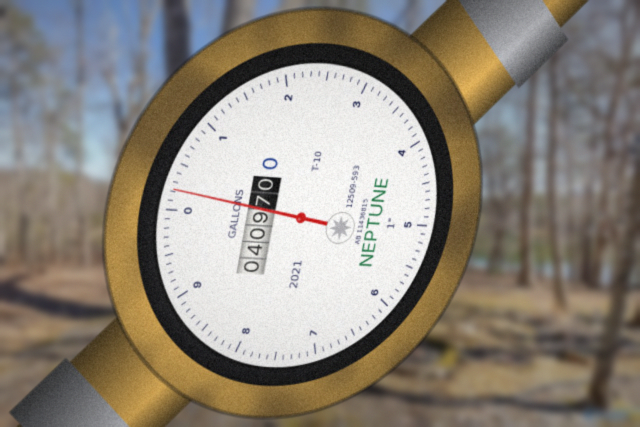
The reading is 409700.2,gal
